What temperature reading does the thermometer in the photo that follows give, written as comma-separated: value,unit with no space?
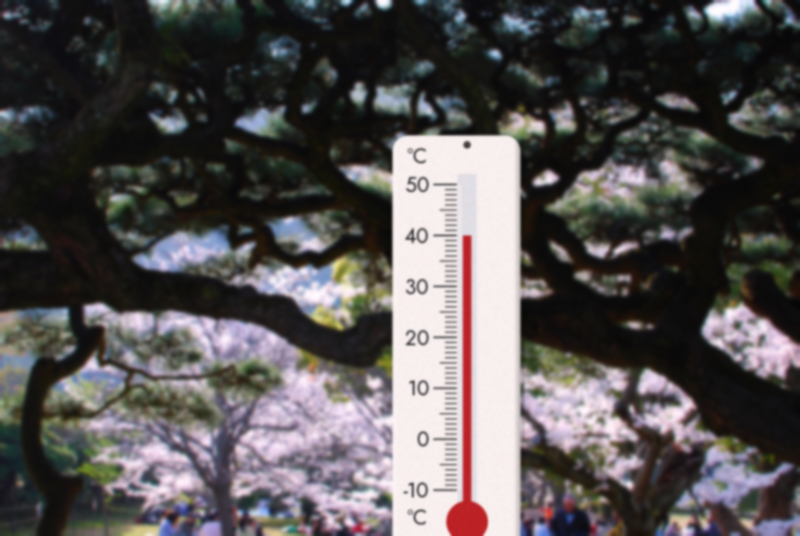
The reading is 40,°C
